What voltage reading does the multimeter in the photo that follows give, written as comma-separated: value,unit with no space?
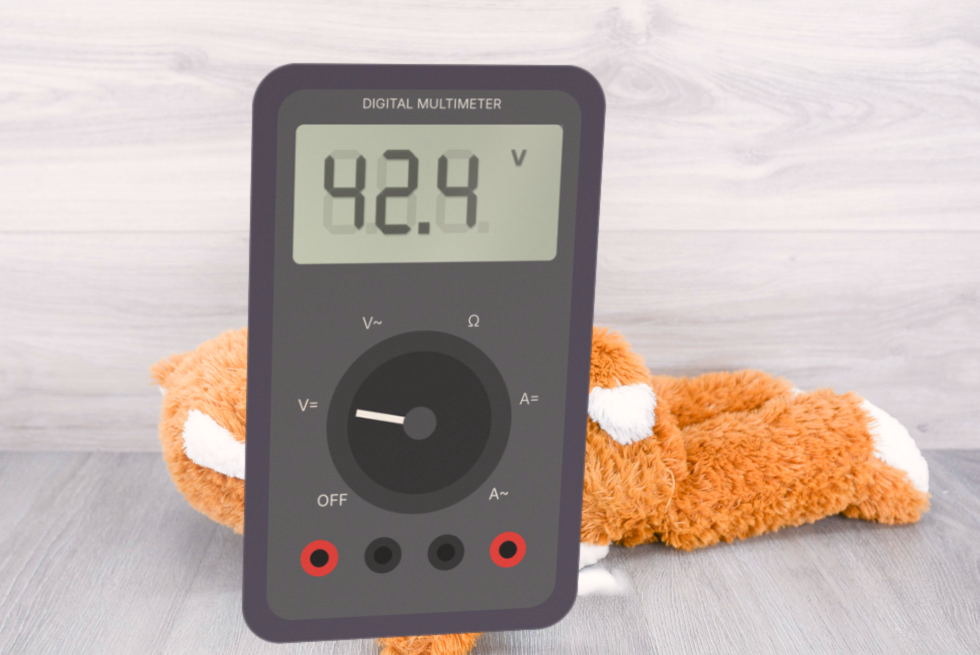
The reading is 42.4,V
